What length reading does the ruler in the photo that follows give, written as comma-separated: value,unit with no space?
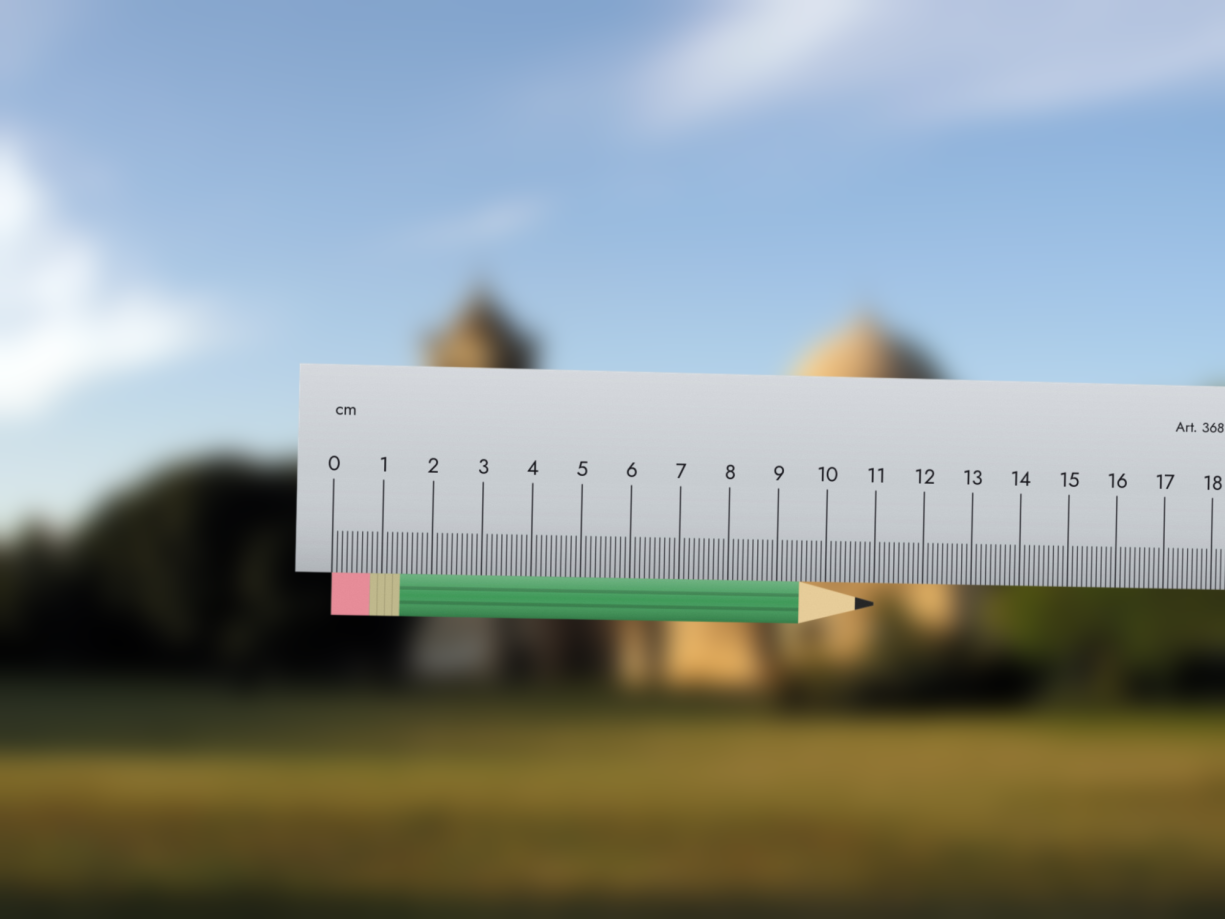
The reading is 11,cm
